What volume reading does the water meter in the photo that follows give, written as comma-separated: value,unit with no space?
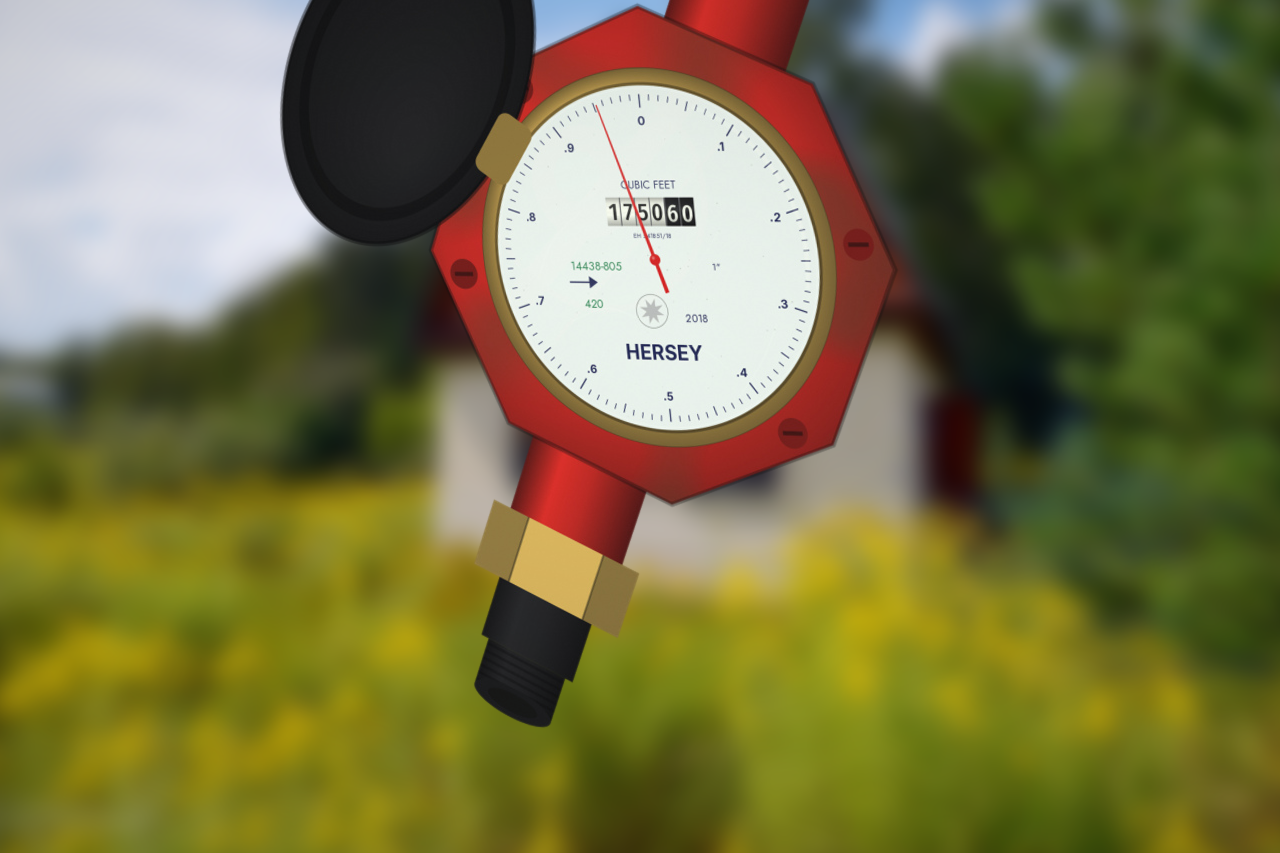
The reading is 175059.95,ft³
